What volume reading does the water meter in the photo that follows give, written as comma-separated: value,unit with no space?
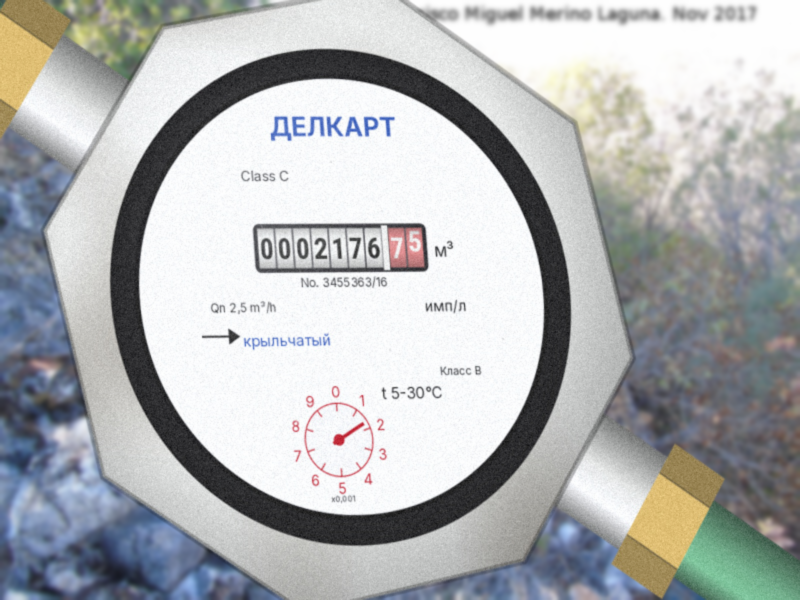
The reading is 2176.751,m³
